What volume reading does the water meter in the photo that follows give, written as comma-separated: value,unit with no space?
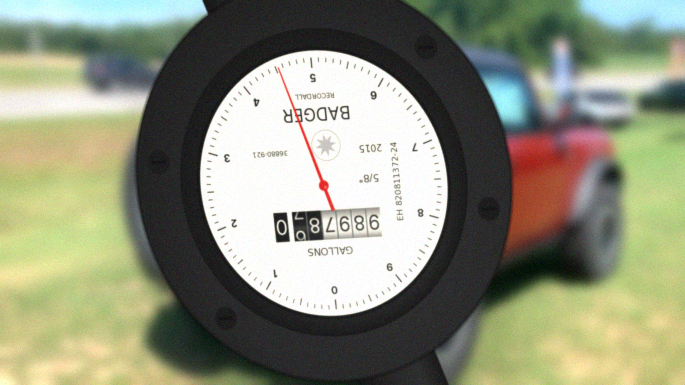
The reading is 9897864.5,gal
